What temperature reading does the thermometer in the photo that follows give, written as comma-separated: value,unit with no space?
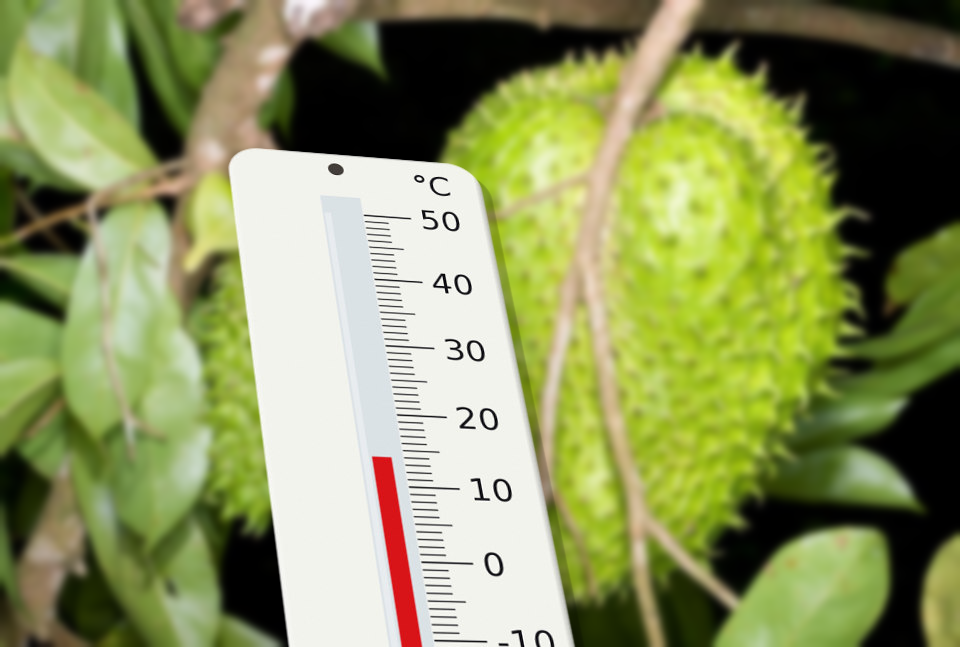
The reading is 14,°C
